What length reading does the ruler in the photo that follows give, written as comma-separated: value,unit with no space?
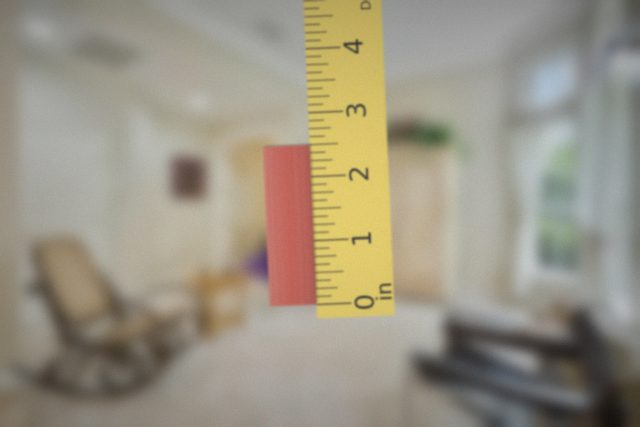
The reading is 2.5,in
